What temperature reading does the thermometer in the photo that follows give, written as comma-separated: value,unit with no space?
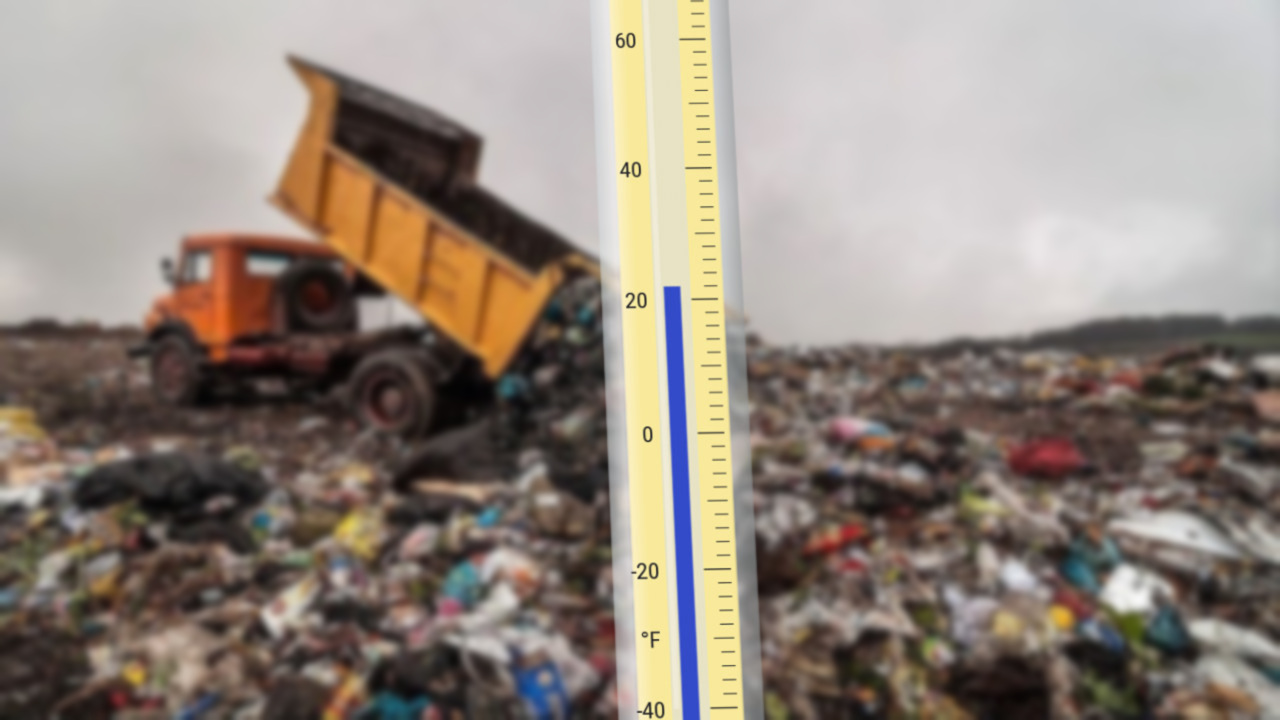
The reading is 22,°F
